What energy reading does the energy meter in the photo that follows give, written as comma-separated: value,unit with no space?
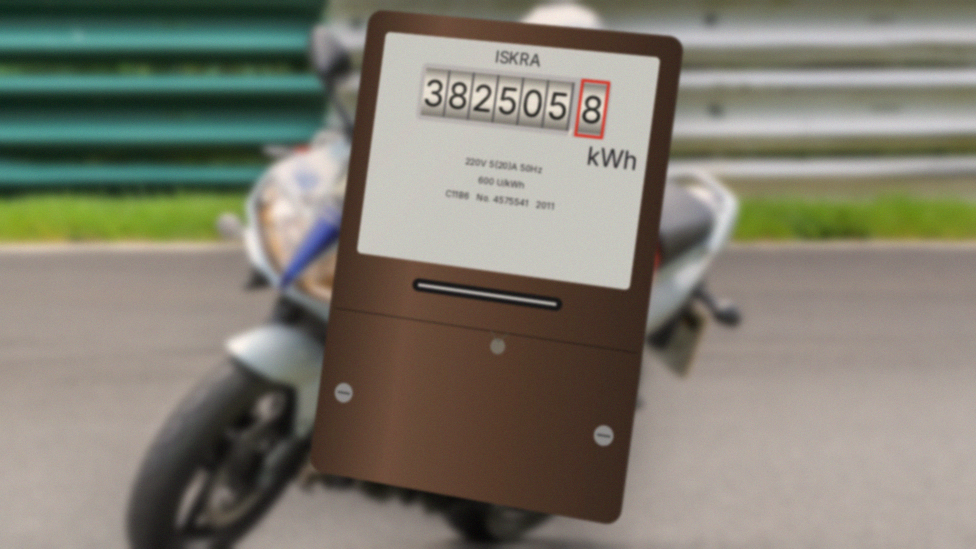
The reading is 382505.8,kWh
